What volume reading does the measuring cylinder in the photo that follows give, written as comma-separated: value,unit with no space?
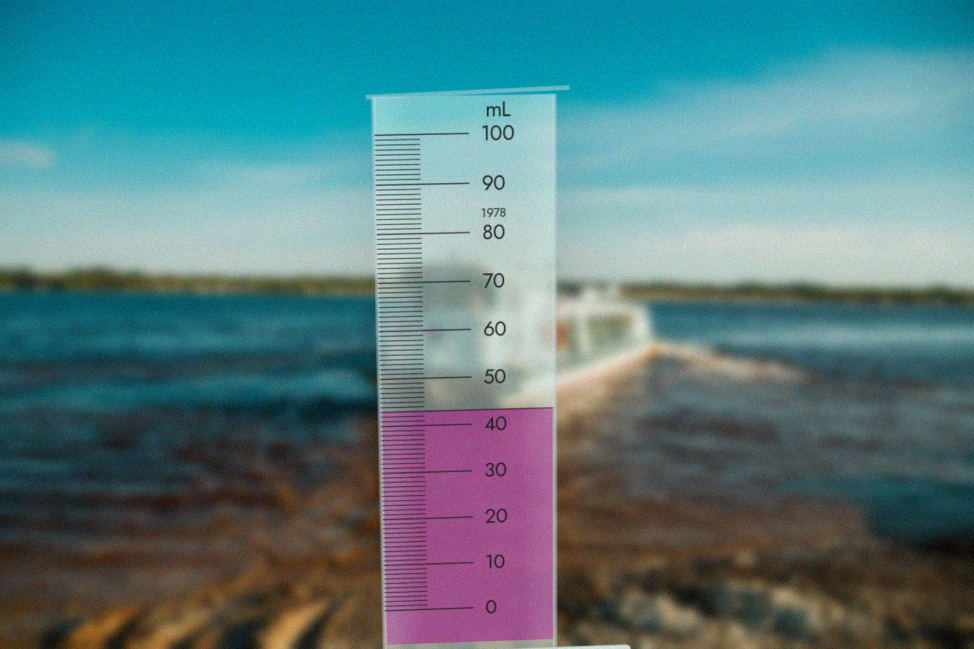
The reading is 43,mL
